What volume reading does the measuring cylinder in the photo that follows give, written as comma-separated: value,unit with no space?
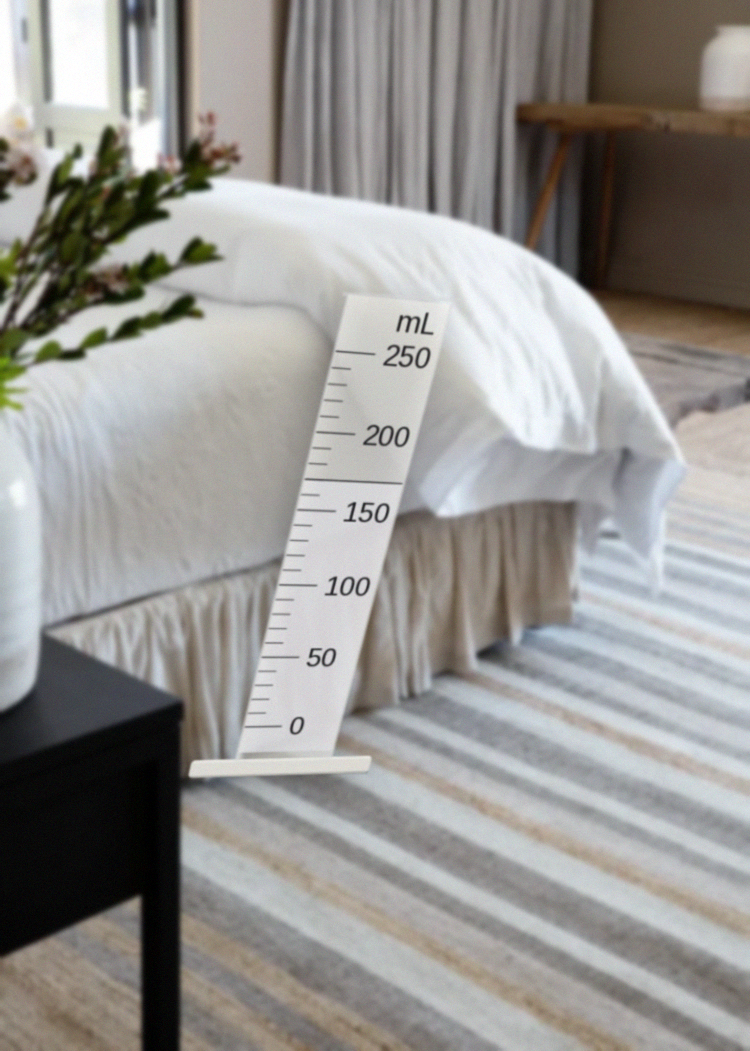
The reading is 170,mL
